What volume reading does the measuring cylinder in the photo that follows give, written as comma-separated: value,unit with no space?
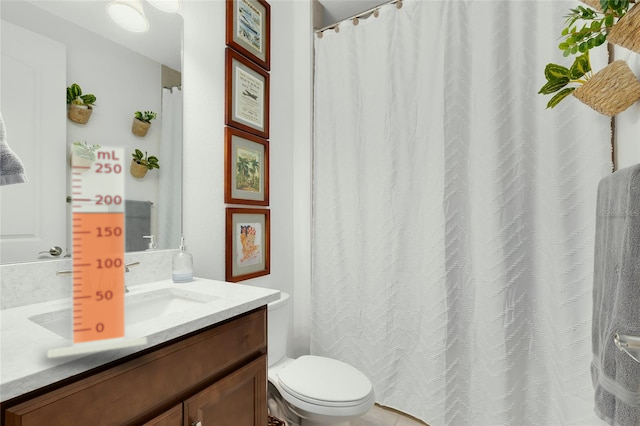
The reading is 180,mL
